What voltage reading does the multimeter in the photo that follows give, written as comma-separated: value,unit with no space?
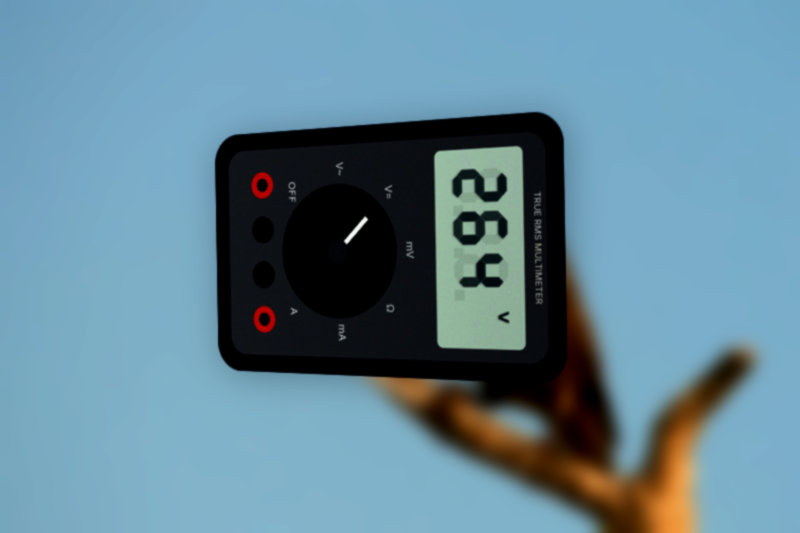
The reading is 264,V
